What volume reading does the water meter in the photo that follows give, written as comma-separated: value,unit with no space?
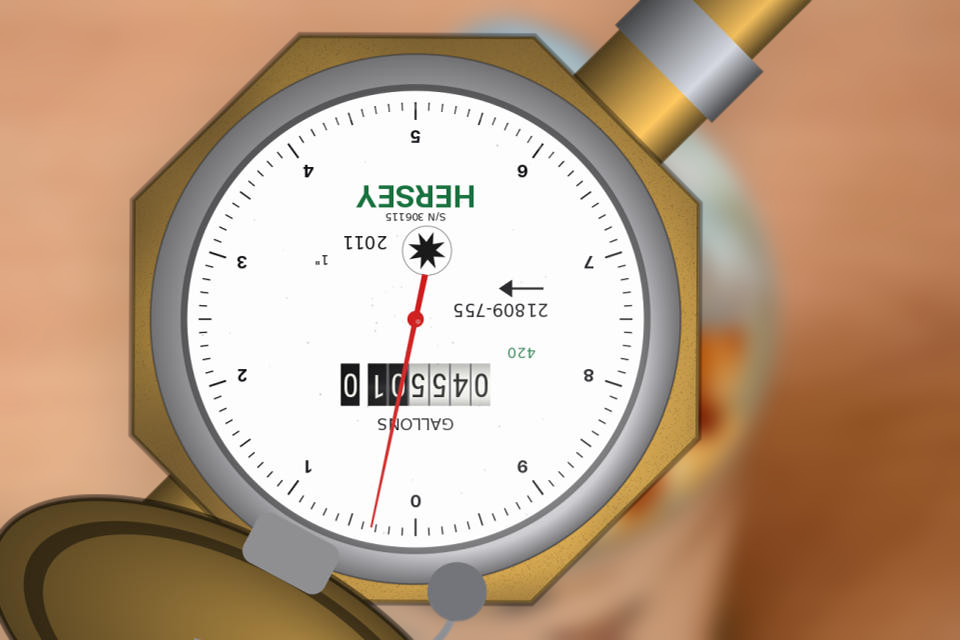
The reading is 455010.3,gal
